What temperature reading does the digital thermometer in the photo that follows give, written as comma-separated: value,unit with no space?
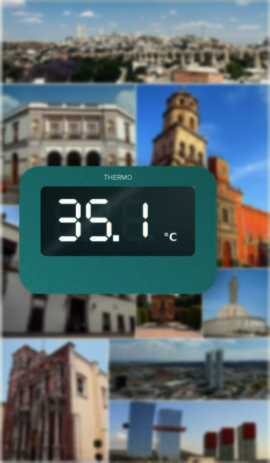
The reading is 35.1,°C
